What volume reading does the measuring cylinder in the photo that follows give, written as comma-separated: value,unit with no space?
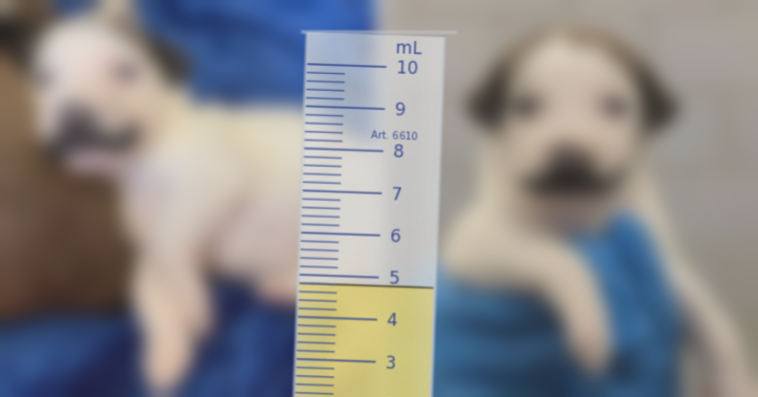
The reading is 4.8,mL
